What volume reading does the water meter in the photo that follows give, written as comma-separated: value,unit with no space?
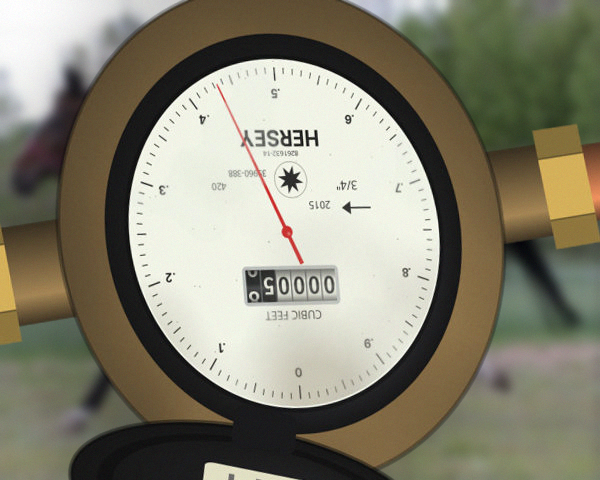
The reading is 58.43,ft³
